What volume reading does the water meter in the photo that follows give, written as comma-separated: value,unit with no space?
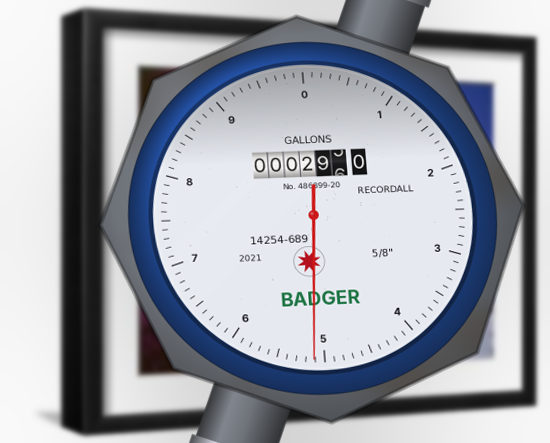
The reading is 2955.1,gal
